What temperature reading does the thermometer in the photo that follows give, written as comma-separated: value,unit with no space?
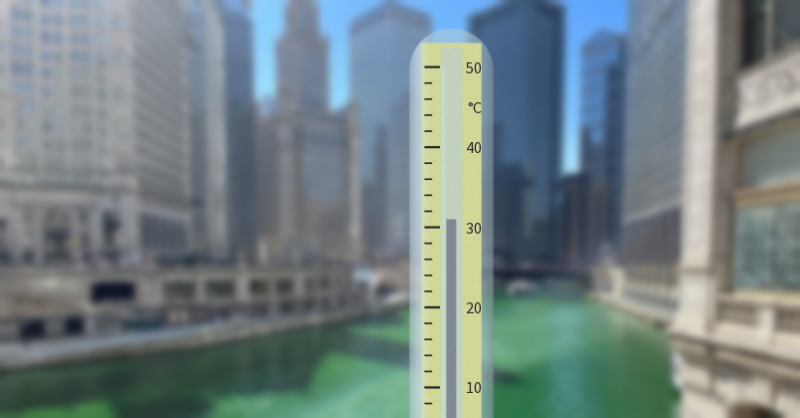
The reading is 31,°C
